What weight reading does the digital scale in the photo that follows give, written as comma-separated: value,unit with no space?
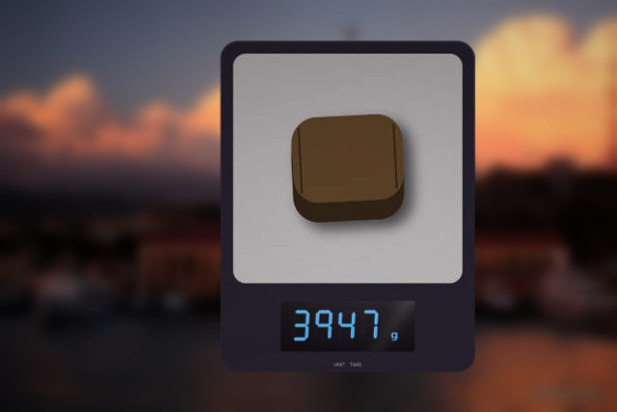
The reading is 3947,g
